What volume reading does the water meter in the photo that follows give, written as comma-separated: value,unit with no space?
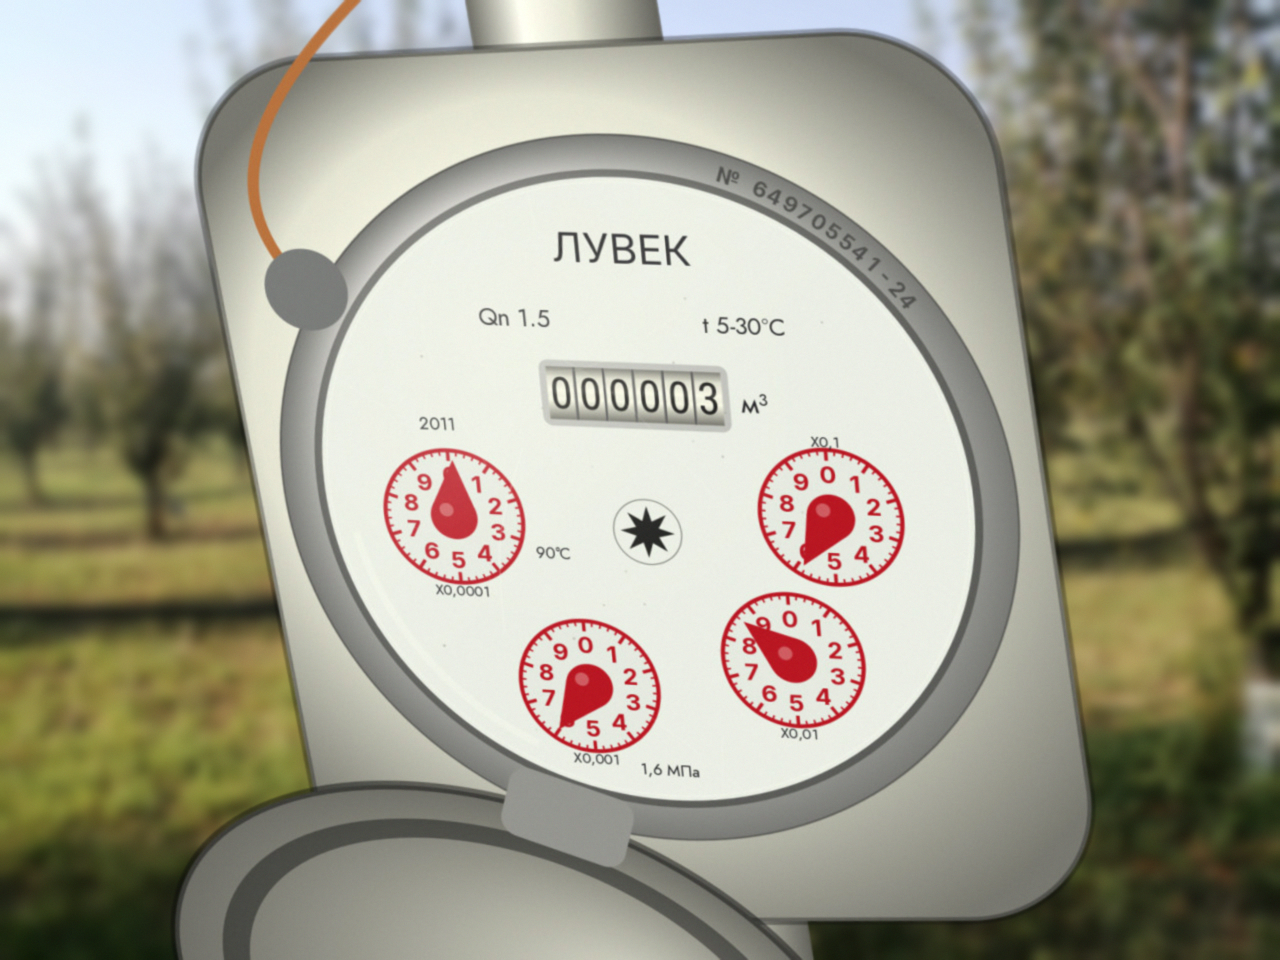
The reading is 3.5860,m³
